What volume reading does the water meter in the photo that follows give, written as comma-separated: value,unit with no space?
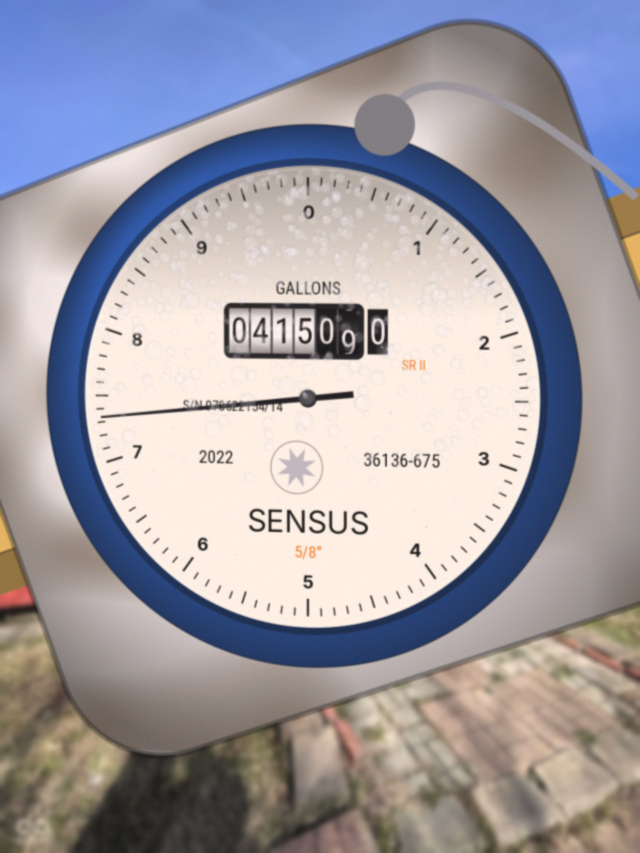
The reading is 415087.3,gal
